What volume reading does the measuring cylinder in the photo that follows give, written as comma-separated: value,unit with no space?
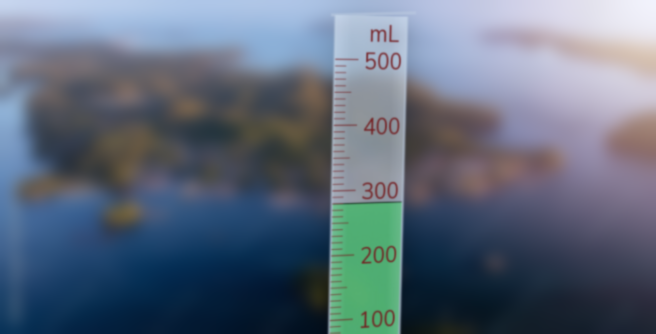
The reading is 280,mL
